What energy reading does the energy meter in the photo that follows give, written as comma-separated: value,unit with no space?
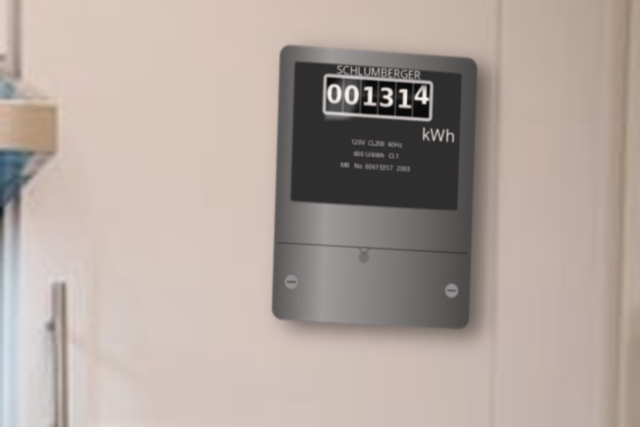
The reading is 1314,kWh
